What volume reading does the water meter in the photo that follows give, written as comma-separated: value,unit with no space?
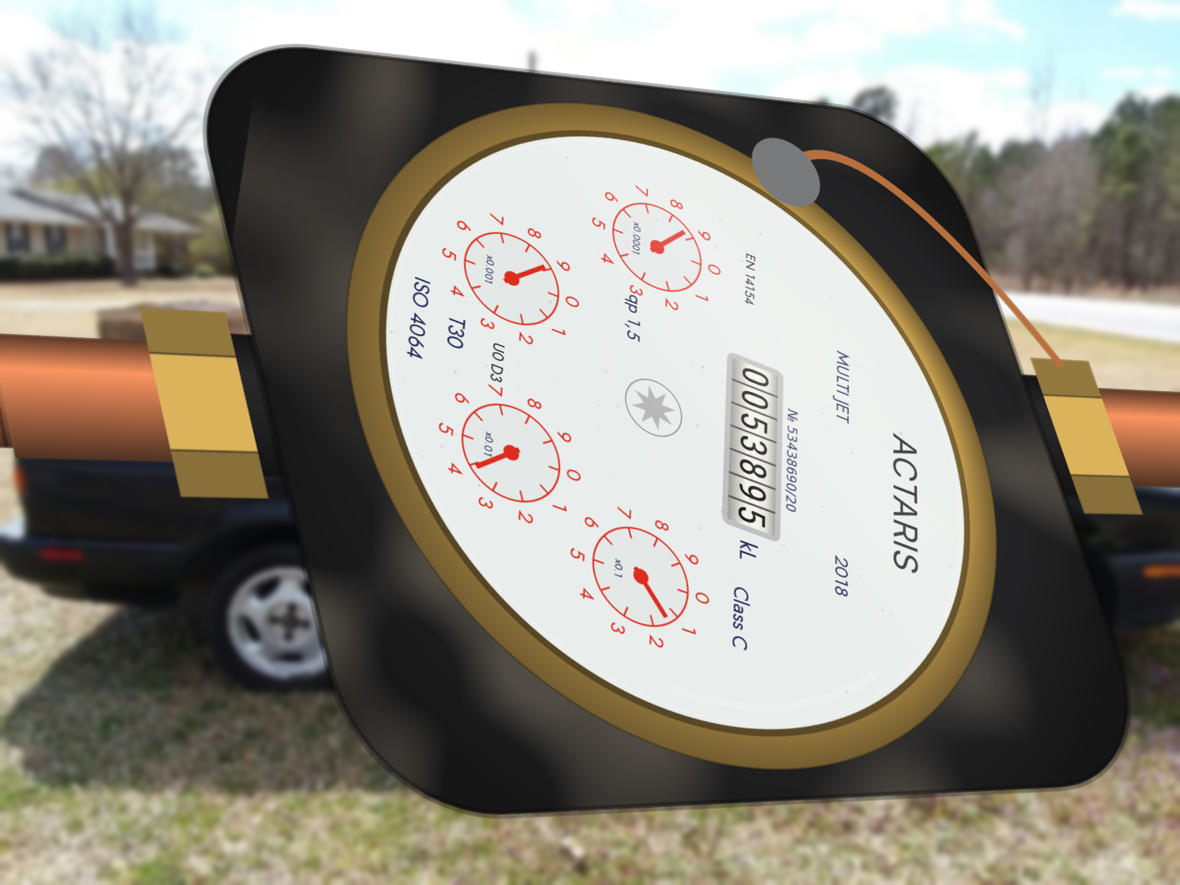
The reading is 53895.1388,kL
